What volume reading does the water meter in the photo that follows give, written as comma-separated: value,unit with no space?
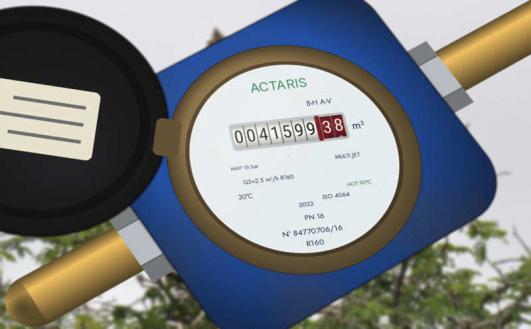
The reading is 41599.38,m³
